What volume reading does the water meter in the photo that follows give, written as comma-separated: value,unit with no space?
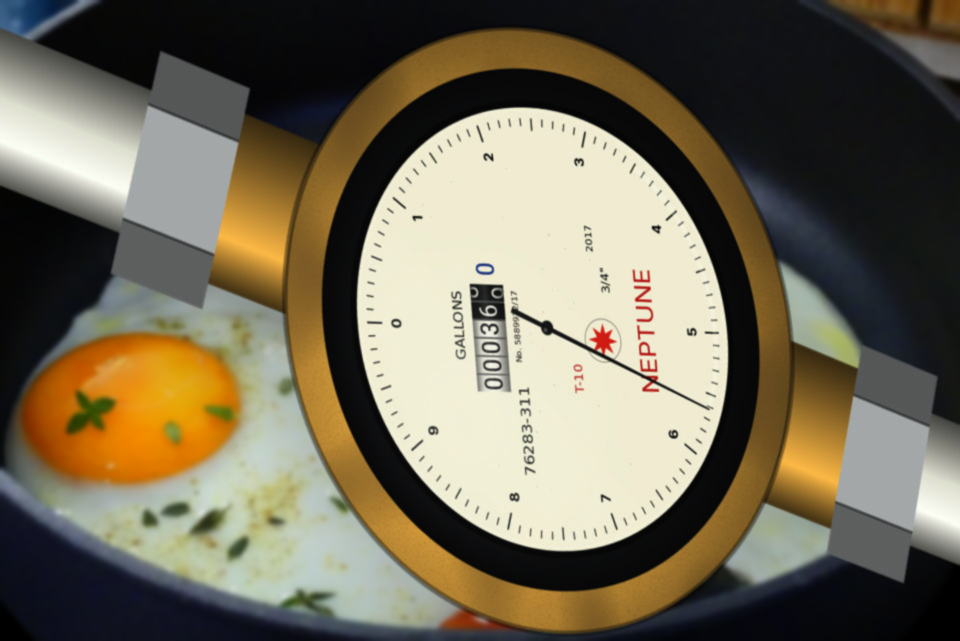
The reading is 3685.6,gal
